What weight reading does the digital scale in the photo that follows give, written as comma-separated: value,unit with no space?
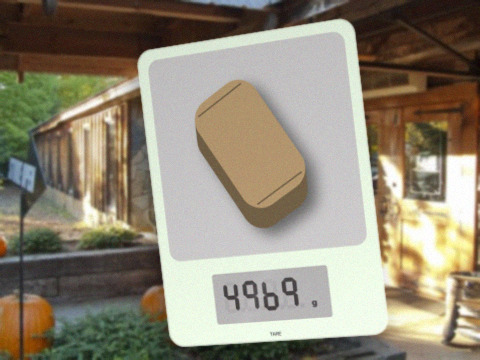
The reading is 4969,g
